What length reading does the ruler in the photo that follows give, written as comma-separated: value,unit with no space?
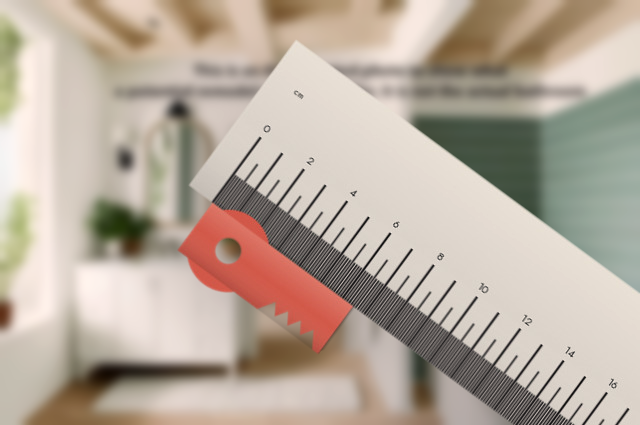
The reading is 6.5,cm
